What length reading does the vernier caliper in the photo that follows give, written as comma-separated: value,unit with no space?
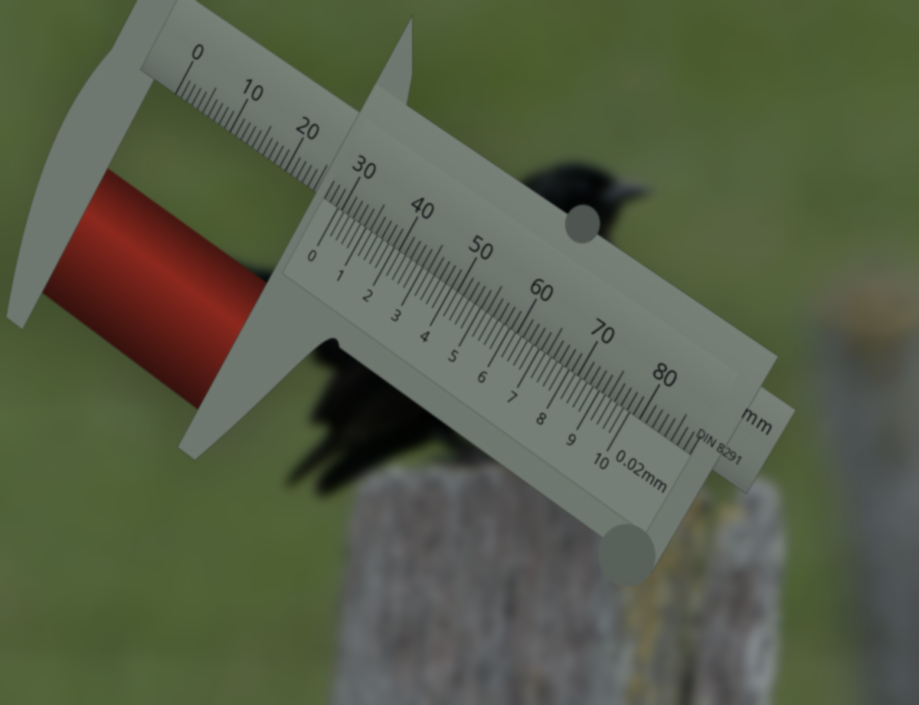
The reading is 29.4,mm
